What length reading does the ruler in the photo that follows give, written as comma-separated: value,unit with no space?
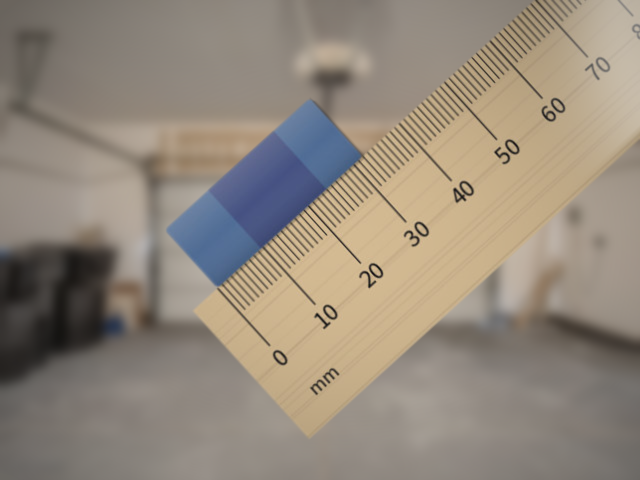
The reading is 32,mm
